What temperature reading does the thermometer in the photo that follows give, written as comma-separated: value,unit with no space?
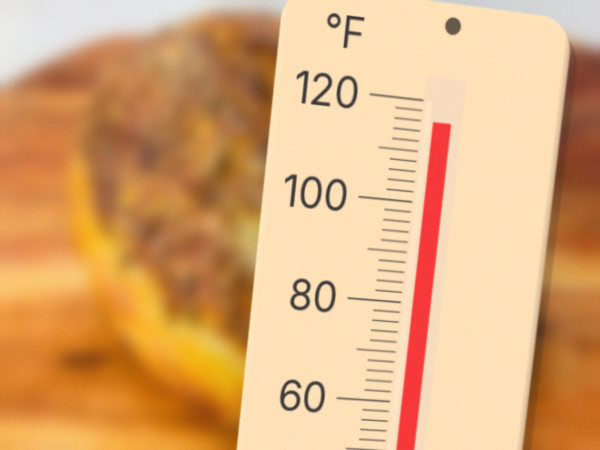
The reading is 116,°F
